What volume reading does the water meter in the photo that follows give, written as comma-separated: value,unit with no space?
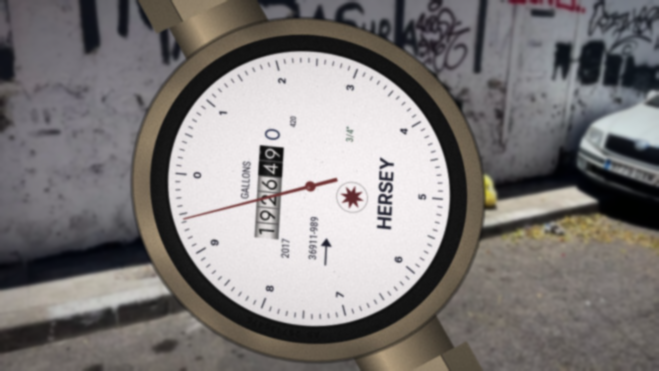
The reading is 1926489.4,gal
